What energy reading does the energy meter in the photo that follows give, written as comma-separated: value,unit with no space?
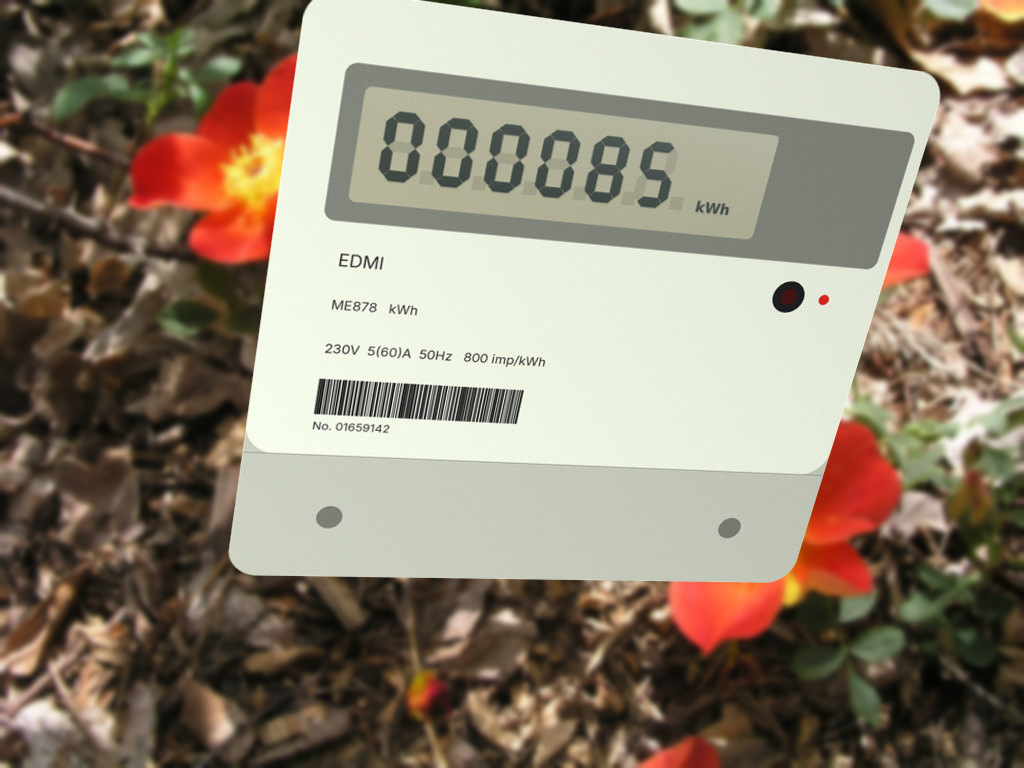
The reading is 85,kWh
